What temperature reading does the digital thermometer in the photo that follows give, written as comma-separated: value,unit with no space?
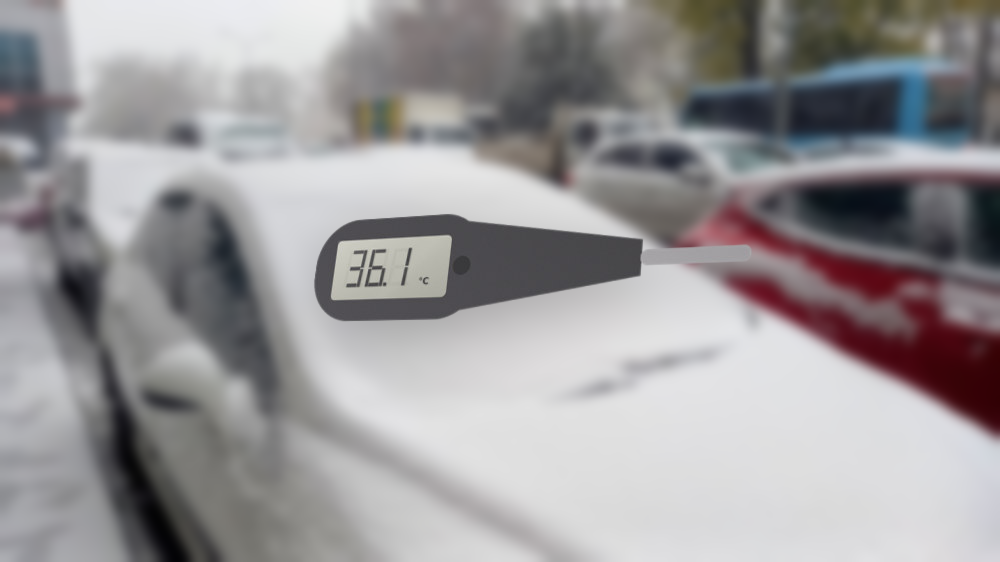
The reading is 36.1,°C
